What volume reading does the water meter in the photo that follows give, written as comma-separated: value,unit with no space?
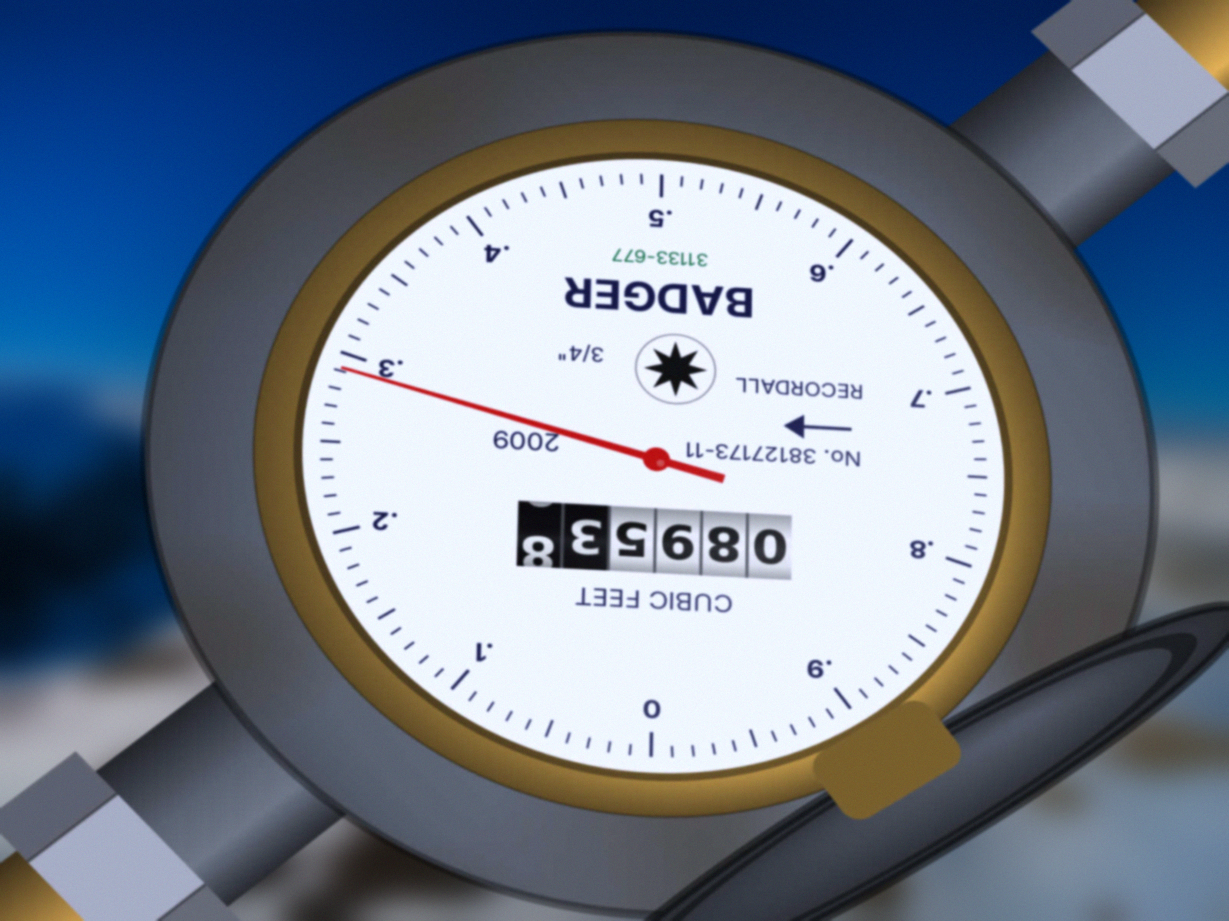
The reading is 89538.29,ft³
